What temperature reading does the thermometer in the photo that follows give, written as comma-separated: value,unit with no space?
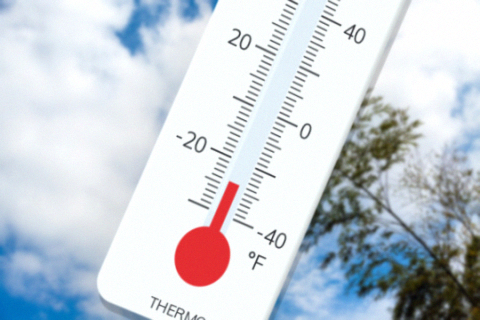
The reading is -28,°F
